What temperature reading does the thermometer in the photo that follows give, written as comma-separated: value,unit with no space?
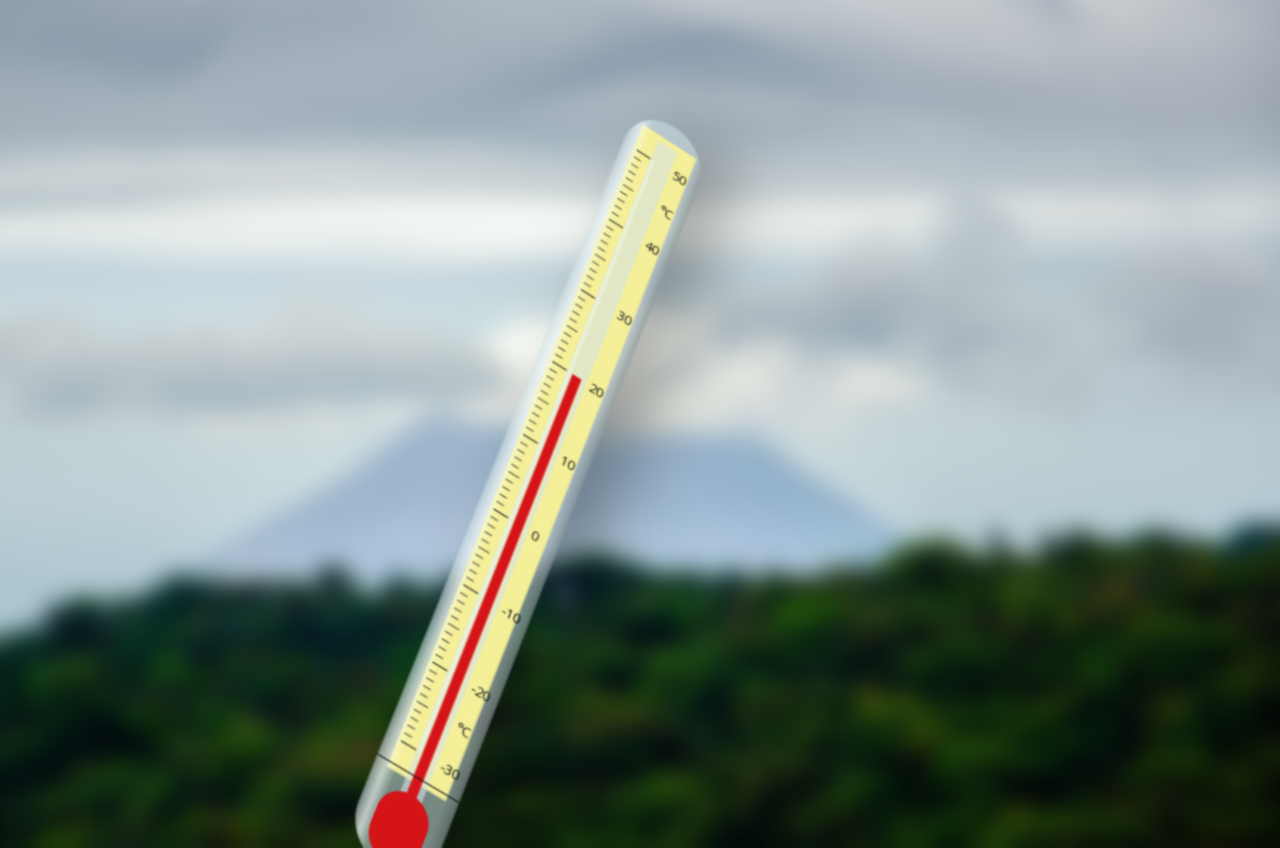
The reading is 20,°C
